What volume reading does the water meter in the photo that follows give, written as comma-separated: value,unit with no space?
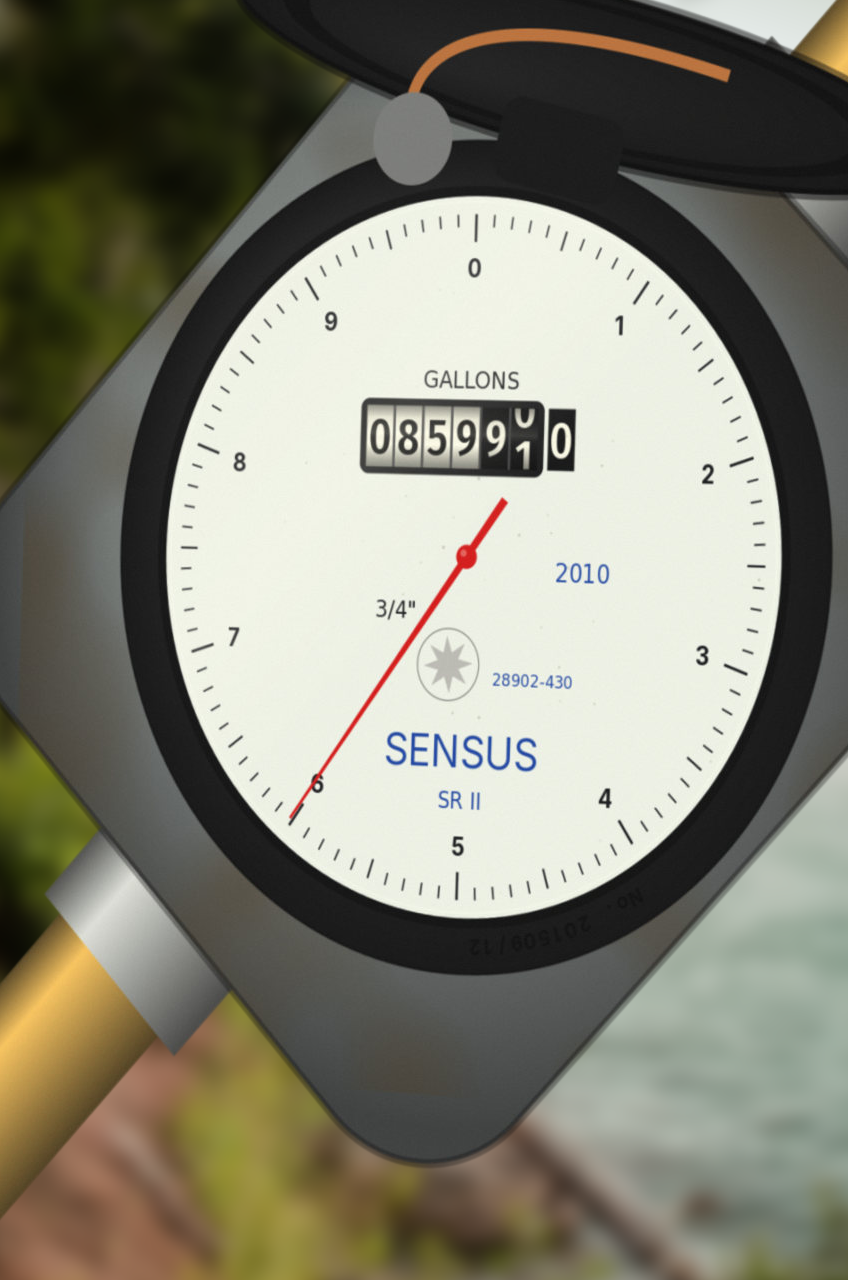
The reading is 859906.0,gal
